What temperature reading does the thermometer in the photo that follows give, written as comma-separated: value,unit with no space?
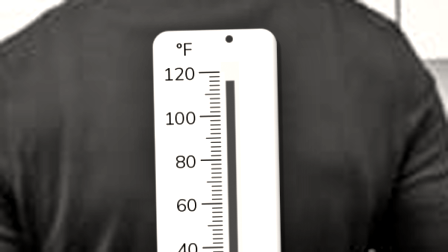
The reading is 116,°F
